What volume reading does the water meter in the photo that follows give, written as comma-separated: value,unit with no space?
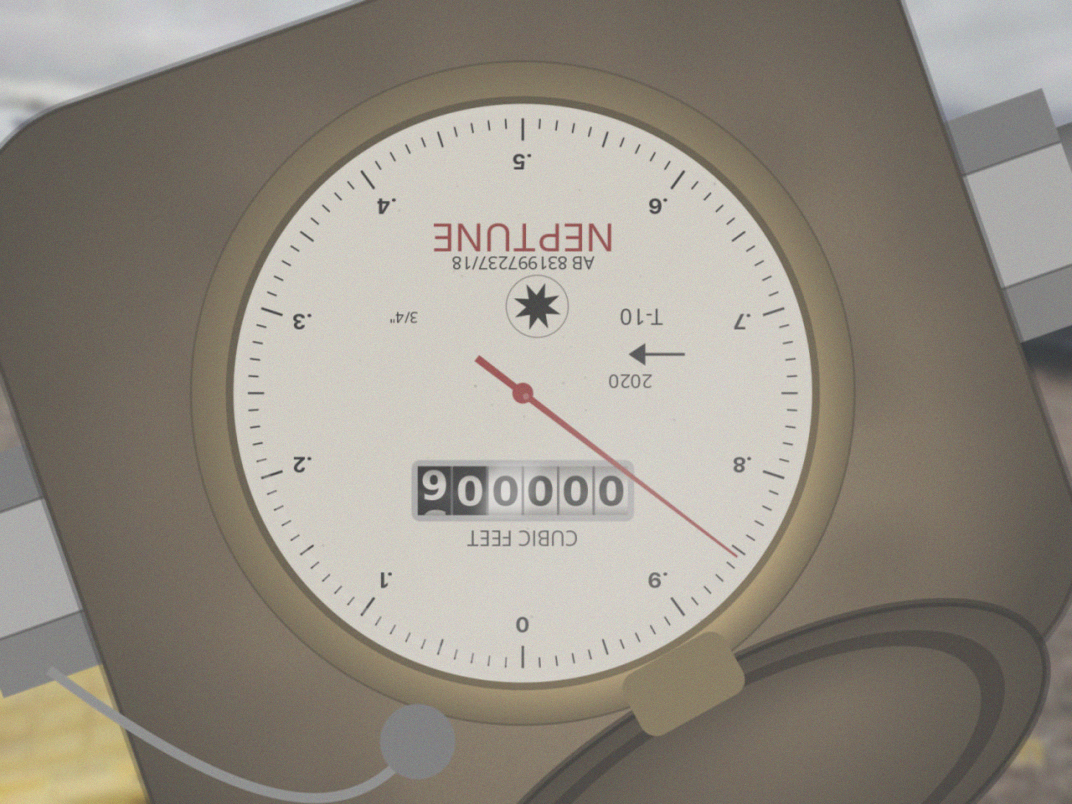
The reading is 5.85,ft³
